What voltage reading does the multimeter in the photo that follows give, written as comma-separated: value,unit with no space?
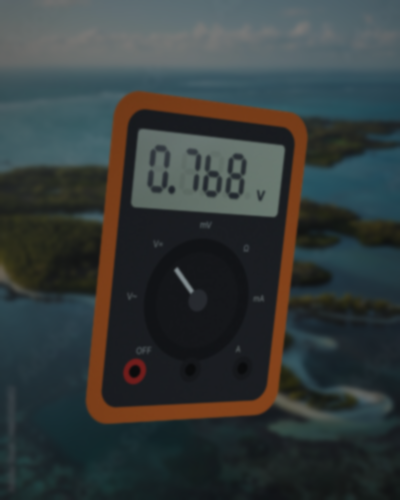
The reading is 0.768,V
